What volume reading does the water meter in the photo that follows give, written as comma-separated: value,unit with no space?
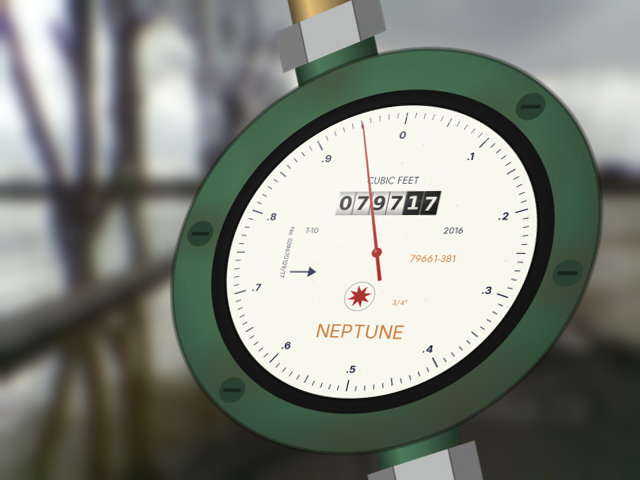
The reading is 79716.95,ft³
